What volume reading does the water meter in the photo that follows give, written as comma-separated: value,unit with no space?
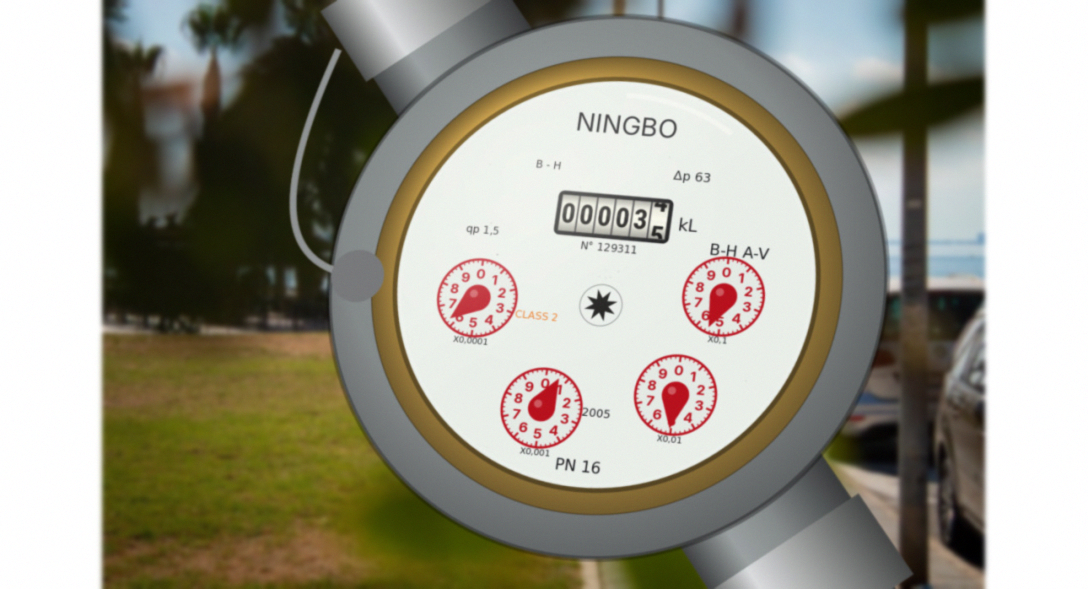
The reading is 34.5506,kL
